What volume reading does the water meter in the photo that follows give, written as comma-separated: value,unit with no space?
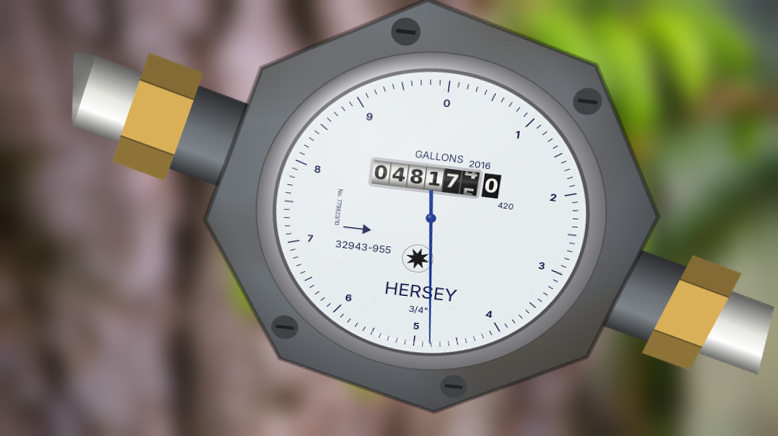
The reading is 481744.8,gal
